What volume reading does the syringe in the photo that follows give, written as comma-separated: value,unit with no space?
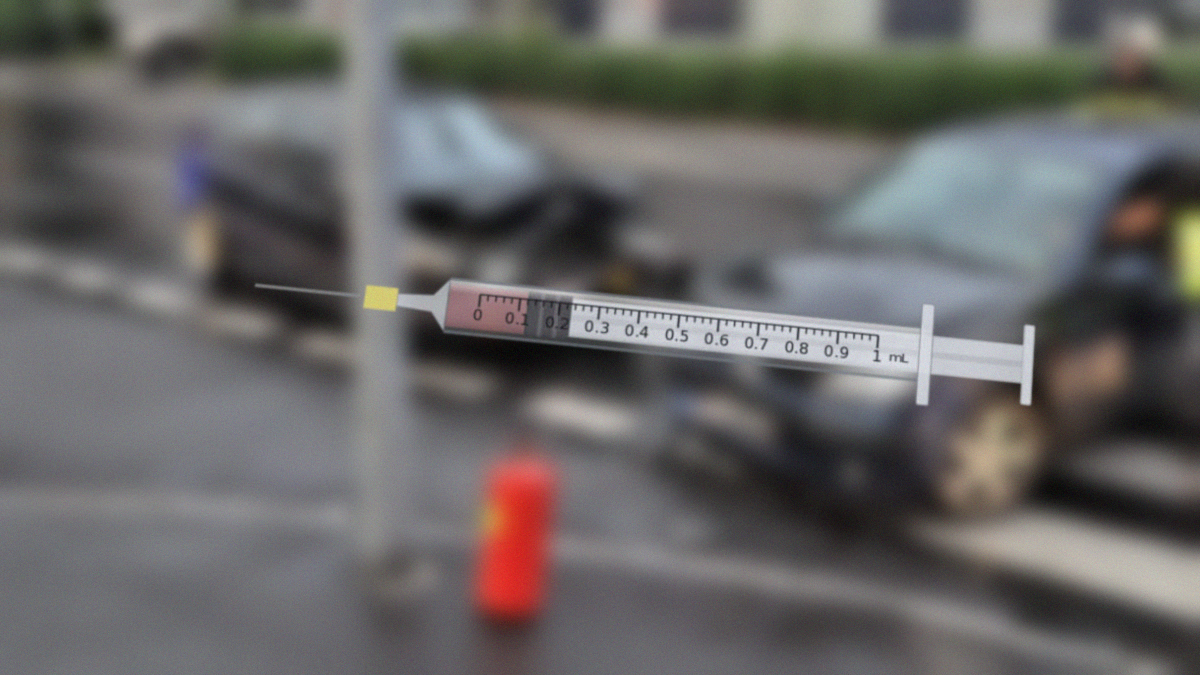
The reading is 0.12,mL
